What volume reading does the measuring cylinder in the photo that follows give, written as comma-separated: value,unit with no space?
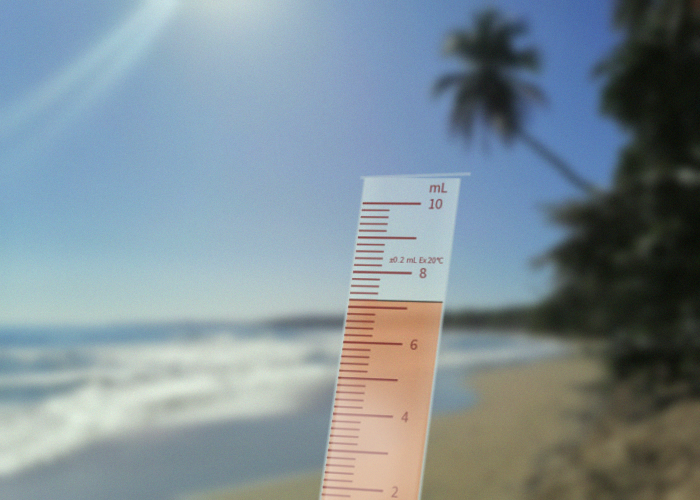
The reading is 7.2,mL
